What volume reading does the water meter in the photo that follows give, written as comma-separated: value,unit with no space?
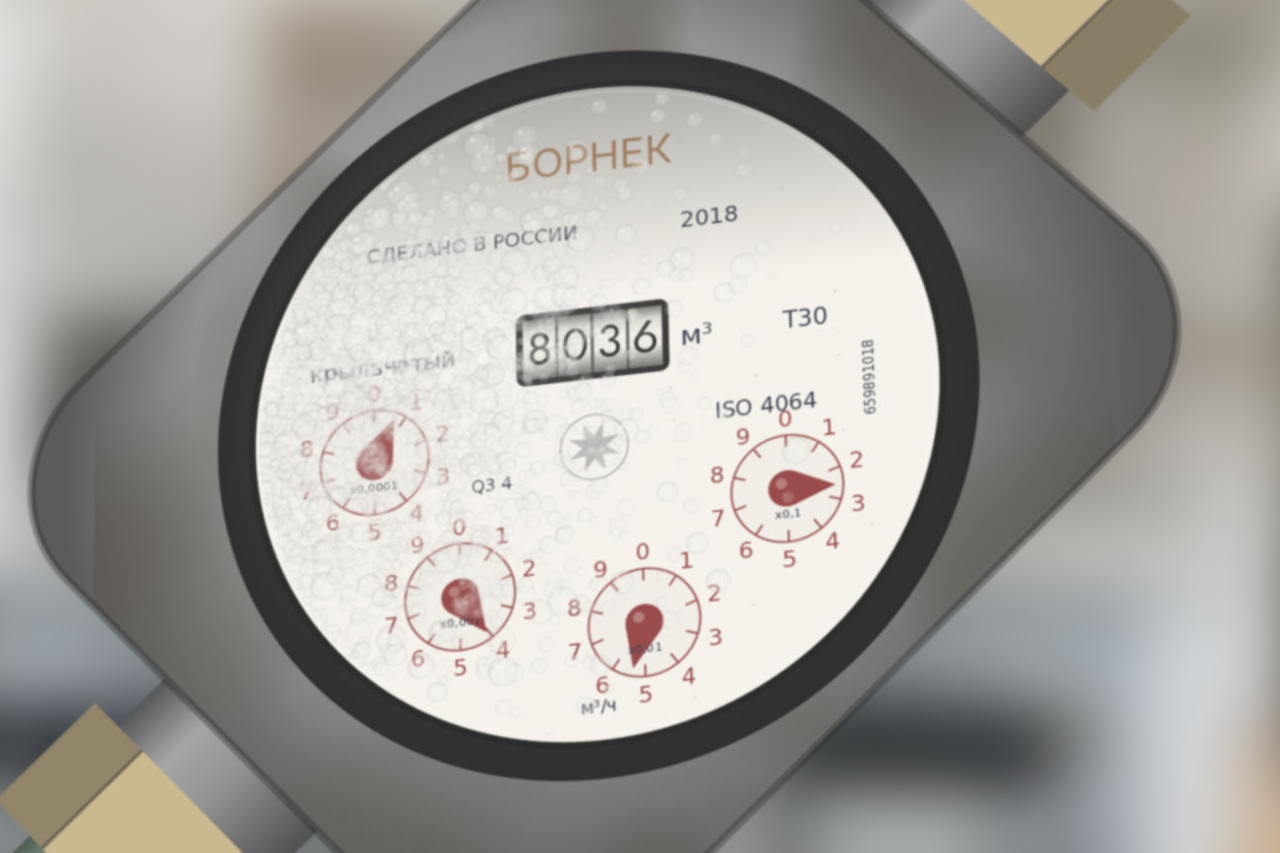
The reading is 8036.2540,m³
